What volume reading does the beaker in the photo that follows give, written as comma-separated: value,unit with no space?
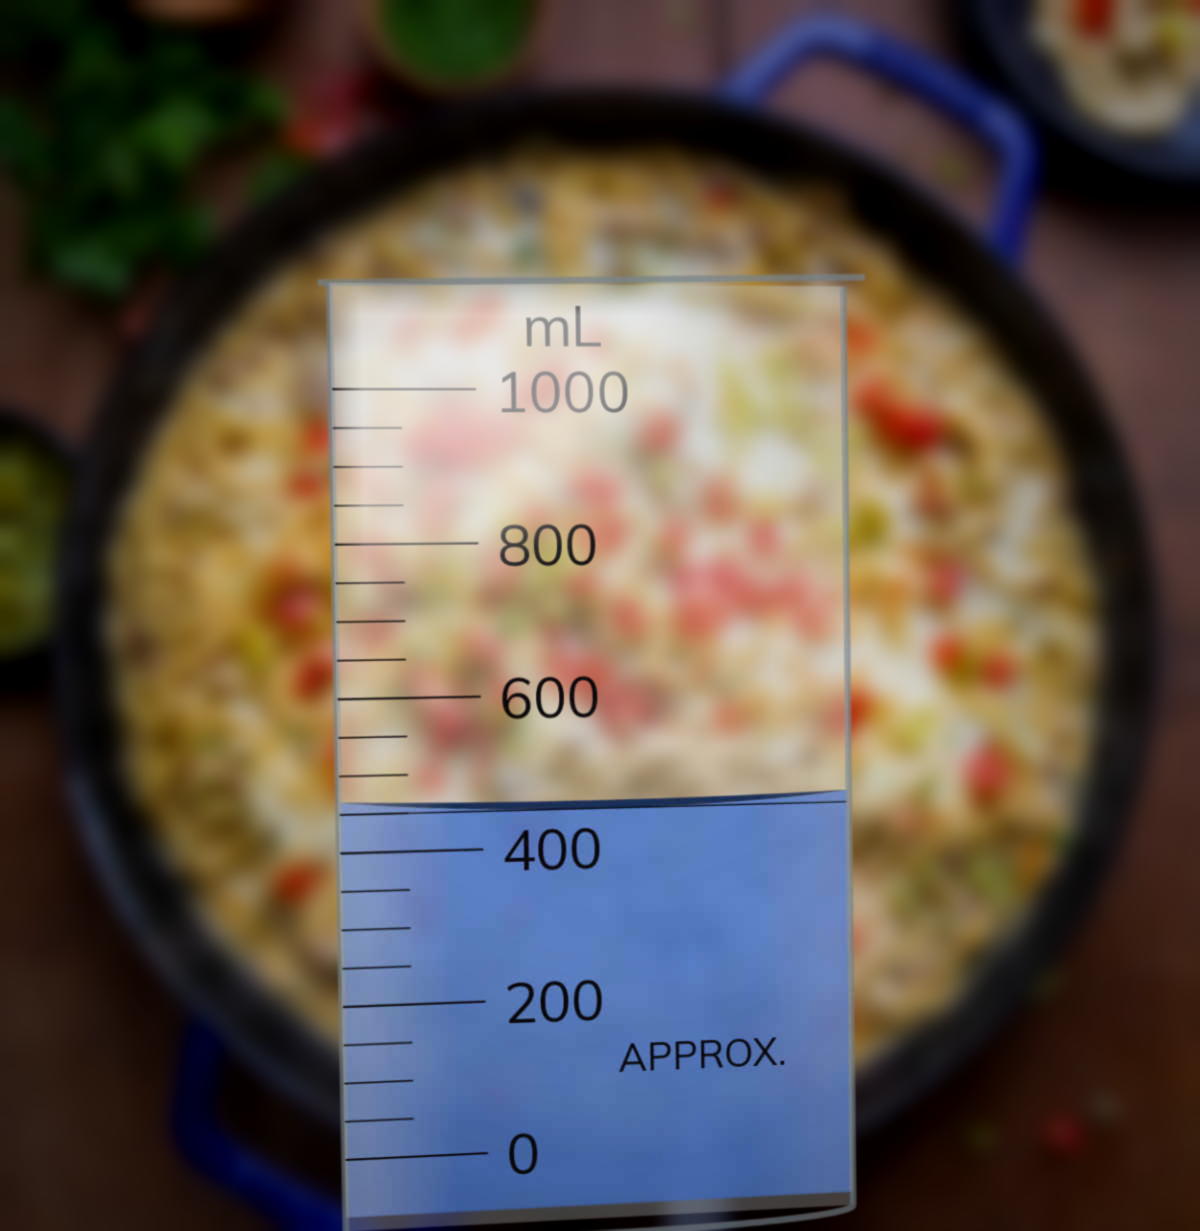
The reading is 450,mL
